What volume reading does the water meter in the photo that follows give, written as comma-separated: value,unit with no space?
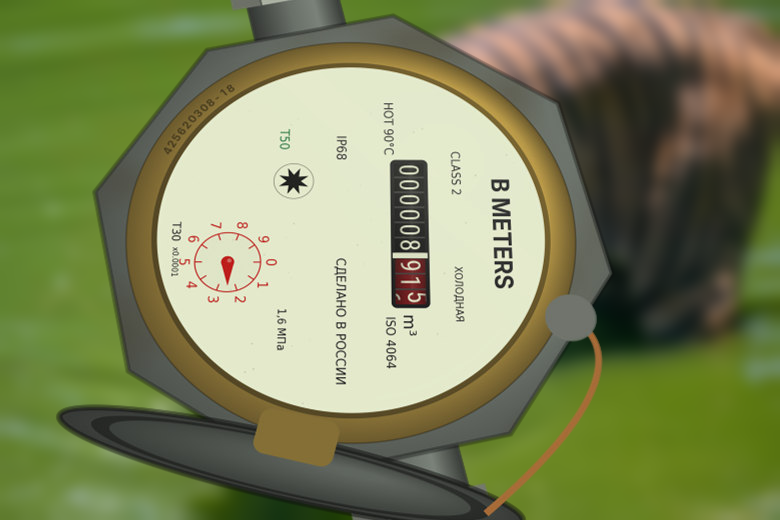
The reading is 8.9152,m³
